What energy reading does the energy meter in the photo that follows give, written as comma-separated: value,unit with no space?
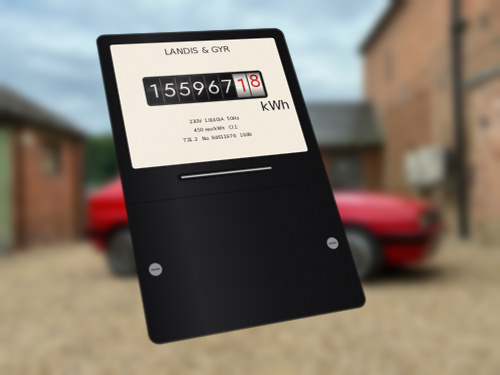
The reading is 155967.18,kWh
